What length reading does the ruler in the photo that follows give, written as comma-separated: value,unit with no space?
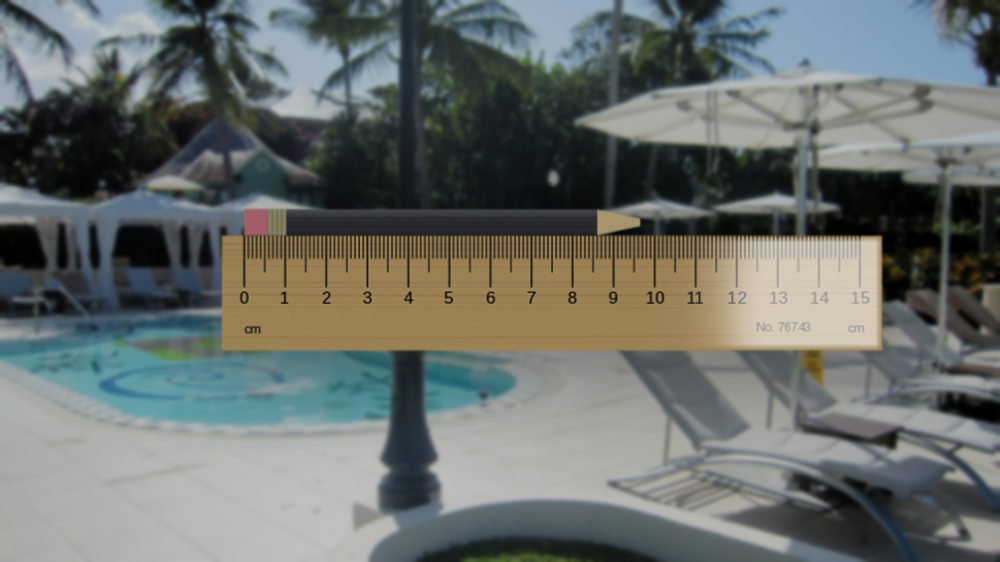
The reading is 10,cm
